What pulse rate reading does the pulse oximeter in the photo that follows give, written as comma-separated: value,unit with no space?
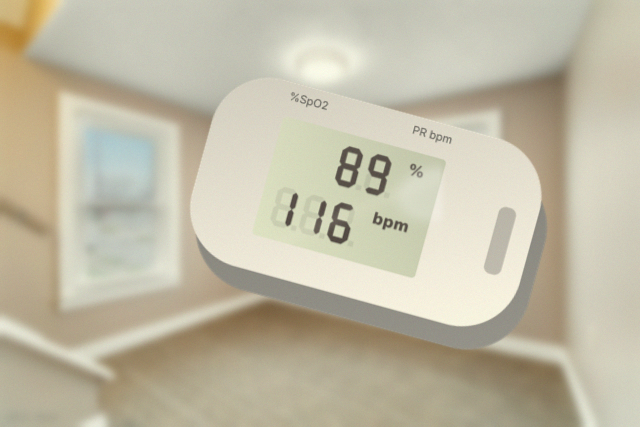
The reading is 116,bpm
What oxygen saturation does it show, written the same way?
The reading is 89,%
